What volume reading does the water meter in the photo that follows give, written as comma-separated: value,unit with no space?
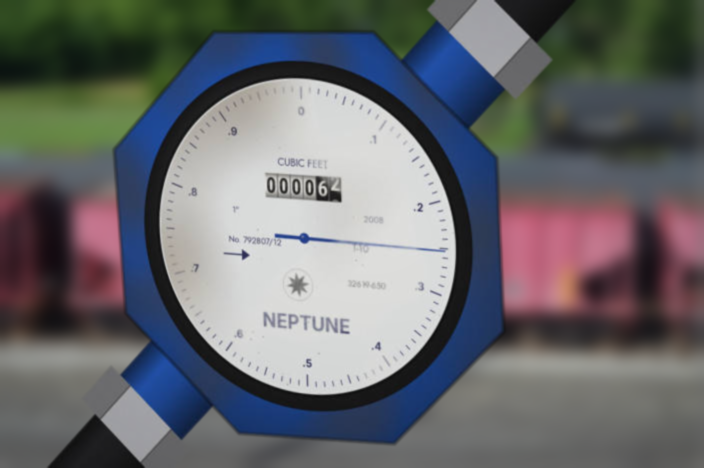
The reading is 62.25,ft³
